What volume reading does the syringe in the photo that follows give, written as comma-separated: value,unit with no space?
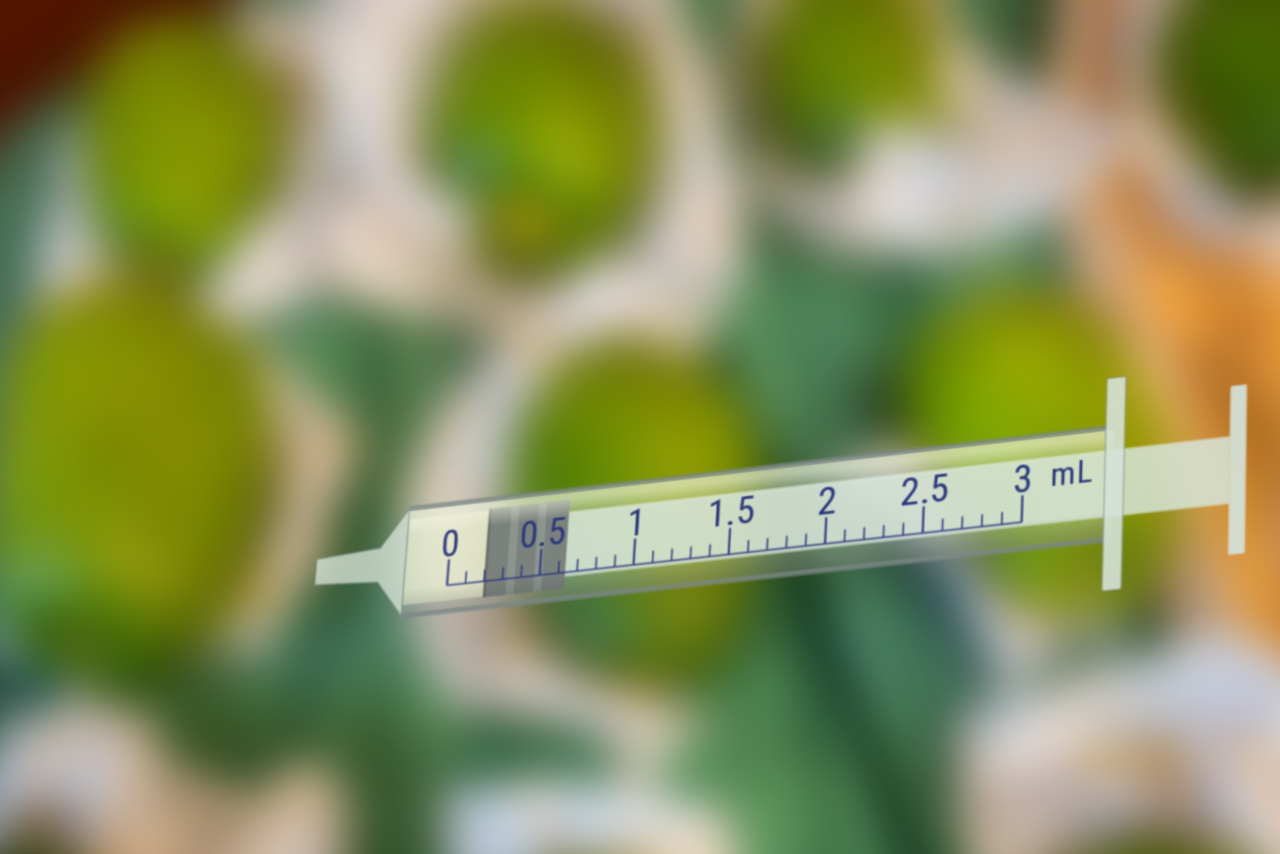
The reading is 0.2,mL
